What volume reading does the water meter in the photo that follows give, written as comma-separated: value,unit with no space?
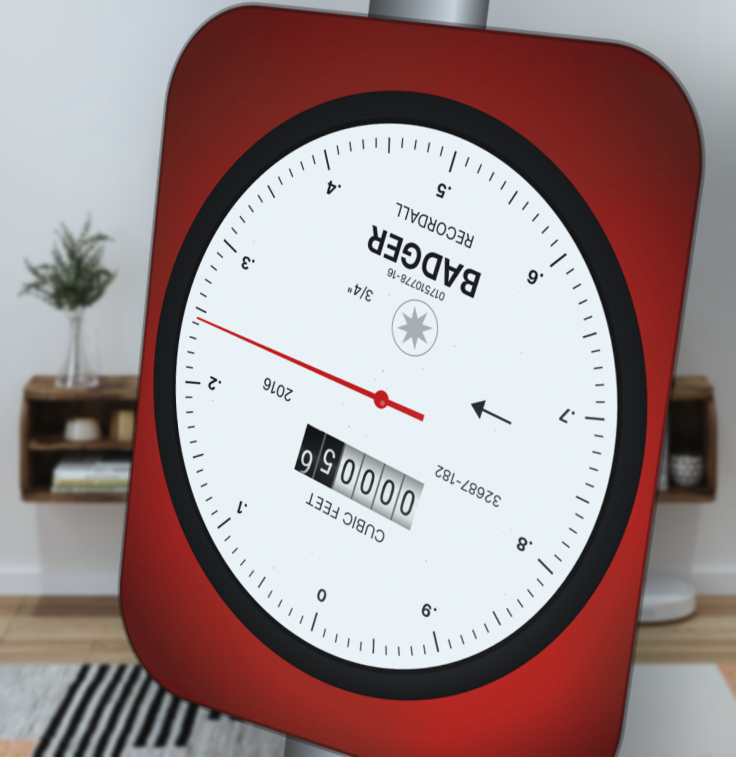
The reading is 56.24,ft³
